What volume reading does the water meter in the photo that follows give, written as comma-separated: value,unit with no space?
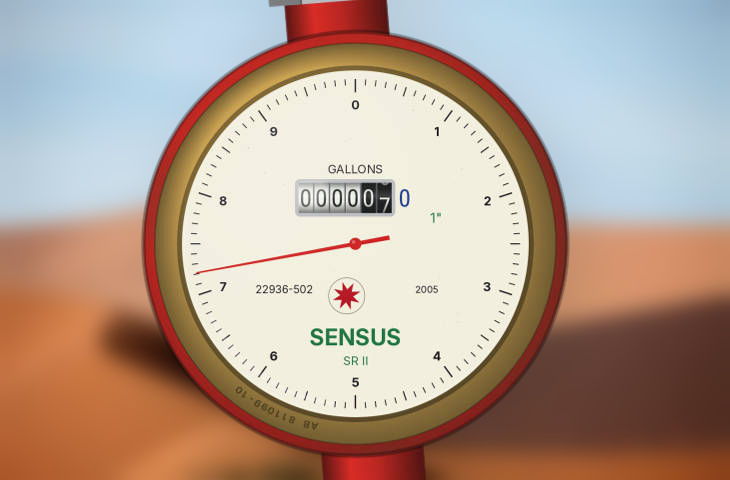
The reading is 67.2,gal
